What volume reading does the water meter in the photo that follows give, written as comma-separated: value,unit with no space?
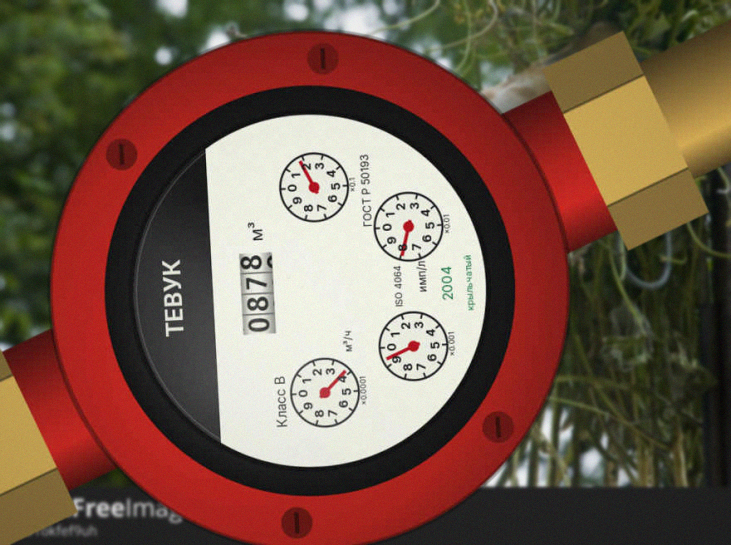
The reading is 878.1793,m³
